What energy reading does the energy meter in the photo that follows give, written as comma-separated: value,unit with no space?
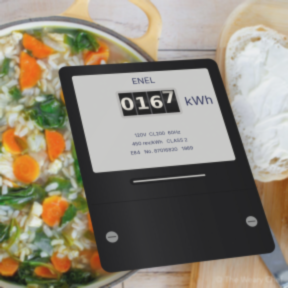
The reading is 167,kWh
